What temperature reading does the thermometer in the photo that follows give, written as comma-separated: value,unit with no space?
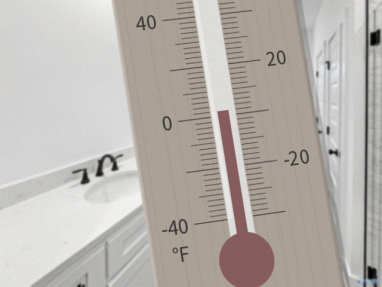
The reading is 2,°F
